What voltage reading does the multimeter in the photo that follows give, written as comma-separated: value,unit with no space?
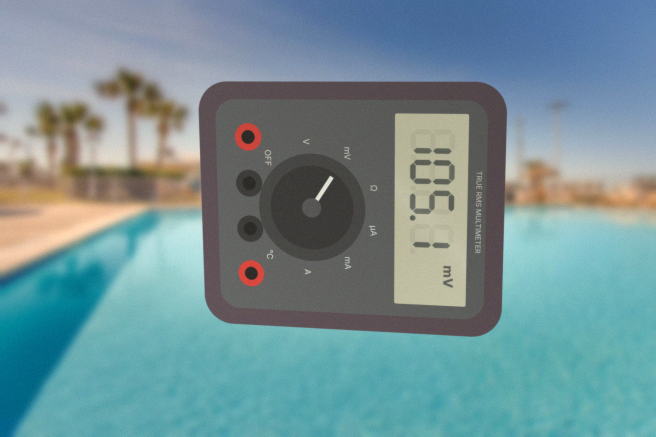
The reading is 105.1,mV
